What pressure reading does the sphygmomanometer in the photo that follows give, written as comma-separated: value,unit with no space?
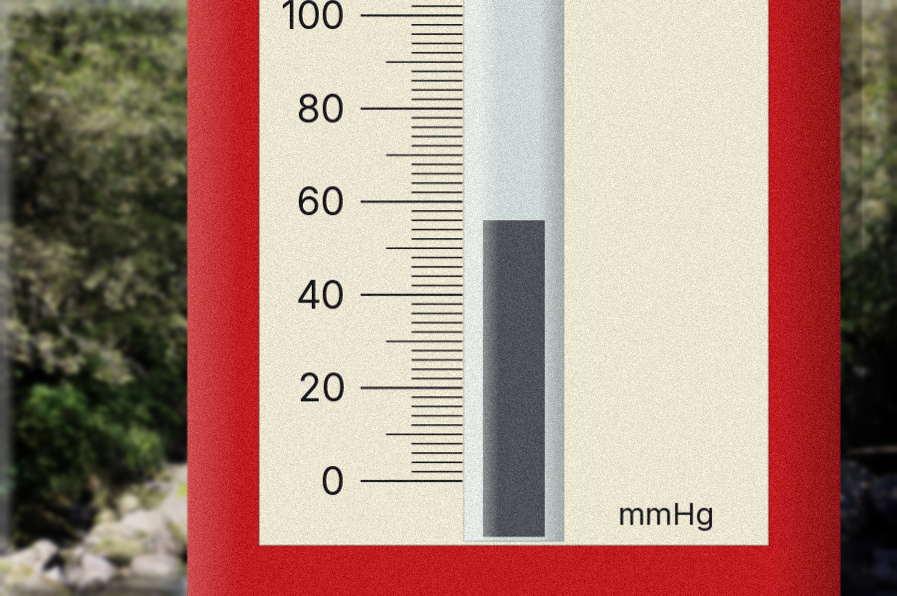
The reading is 56,mmHg
